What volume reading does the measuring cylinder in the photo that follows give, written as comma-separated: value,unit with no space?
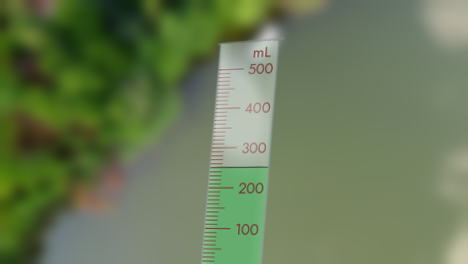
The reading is 250,mL
